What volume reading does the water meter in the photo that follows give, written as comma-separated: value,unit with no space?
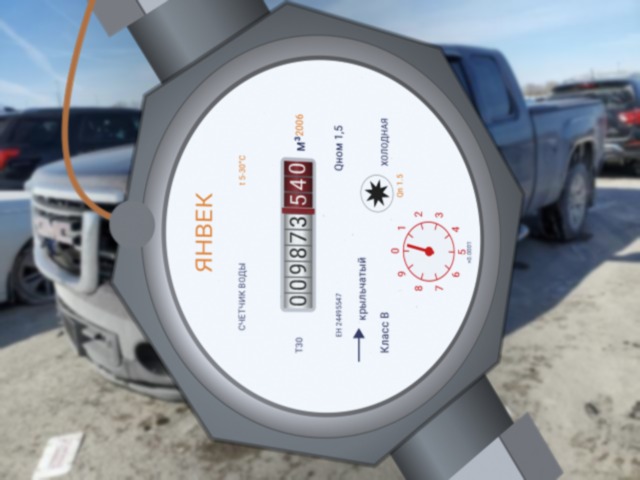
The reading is 9873.5400,m³
